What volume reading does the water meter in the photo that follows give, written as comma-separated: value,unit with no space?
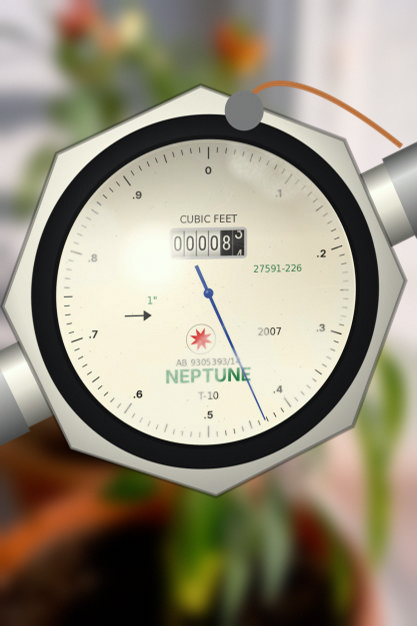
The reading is 83.43,ft³
